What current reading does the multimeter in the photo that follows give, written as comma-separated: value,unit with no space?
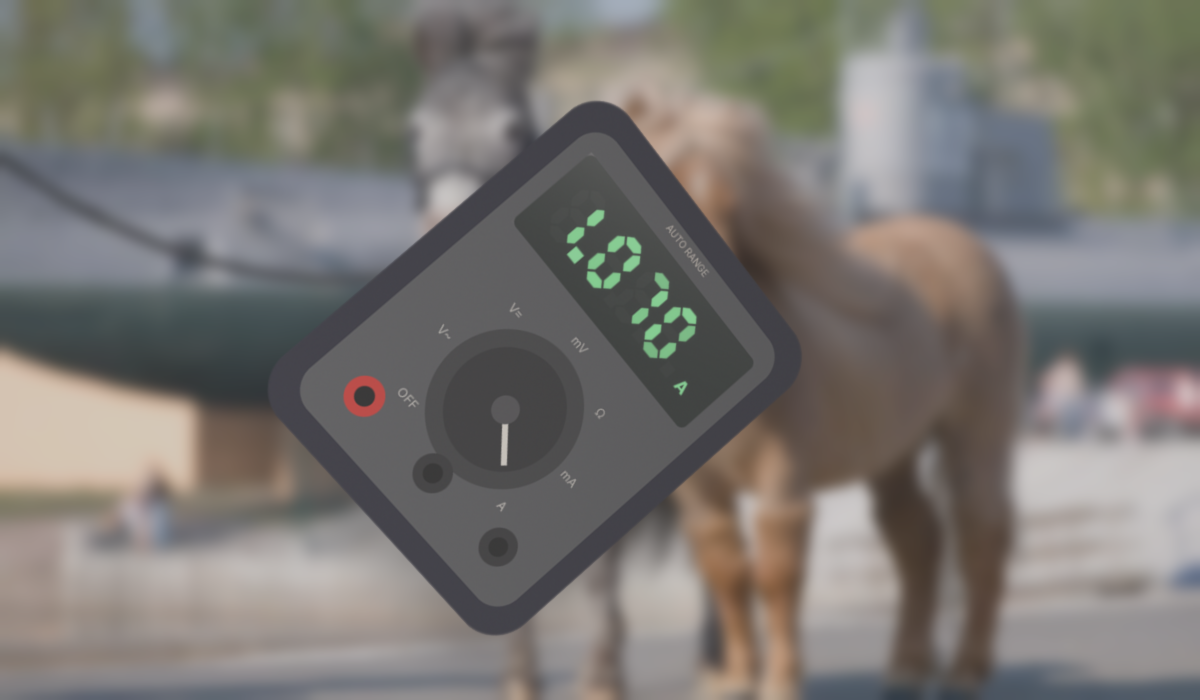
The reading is 1.070,A
